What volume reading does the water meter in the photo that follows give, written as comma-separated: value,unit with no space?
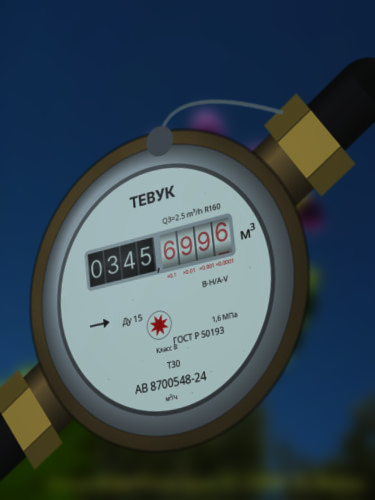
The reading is 345.6996,m³
